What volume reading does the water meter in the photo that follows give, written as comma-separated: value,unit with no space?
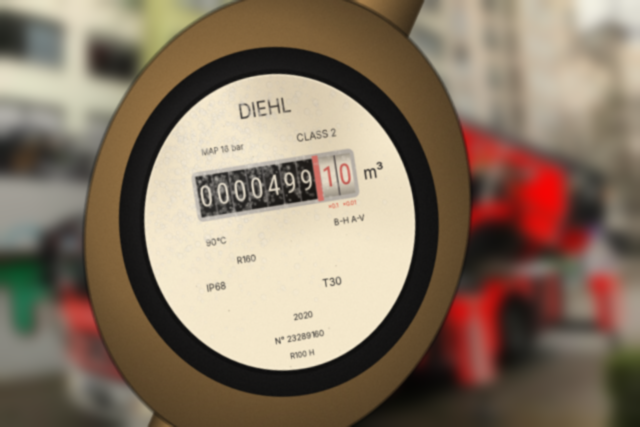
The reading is 499.10,m³
